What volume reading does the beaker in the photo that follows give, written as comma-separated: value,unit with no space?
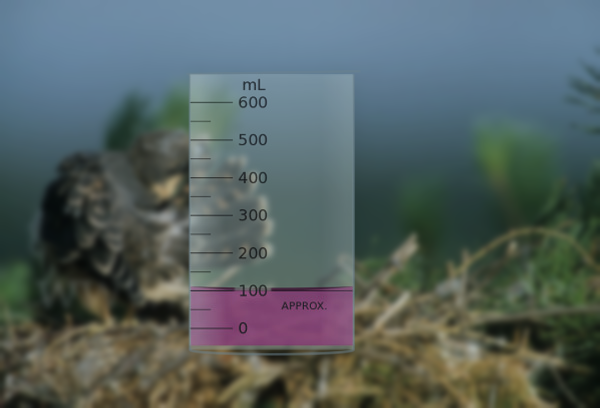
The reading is 100,mL
